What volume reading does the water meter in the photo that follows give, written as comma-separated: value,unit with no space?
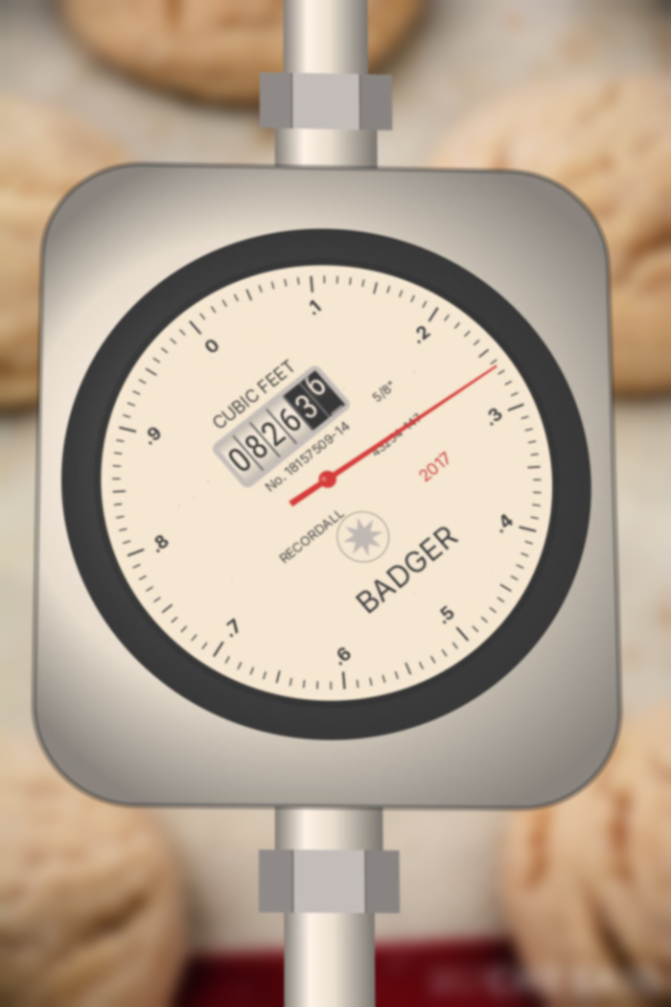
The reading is 82636.26,ft³
